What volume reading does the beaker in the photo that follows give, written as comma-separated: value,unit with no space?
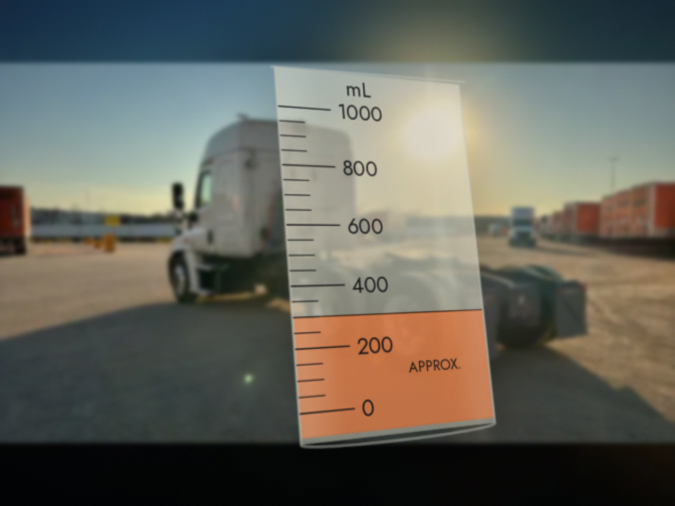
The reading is 300,mL
